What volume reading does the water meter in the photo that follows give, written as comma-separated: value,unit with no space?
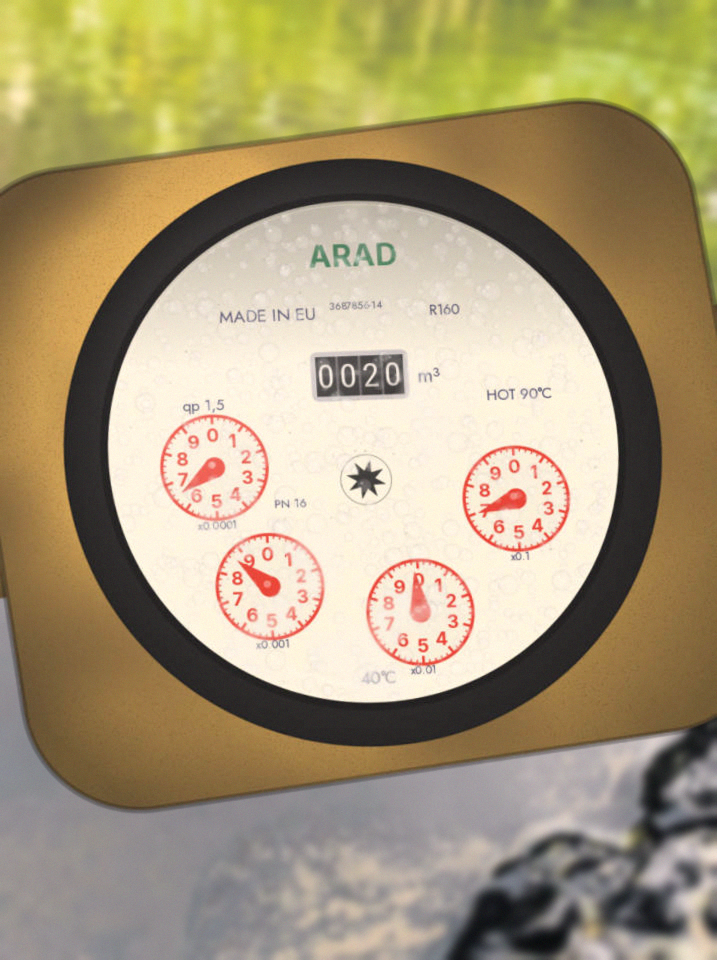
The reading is 20.6986,m³
